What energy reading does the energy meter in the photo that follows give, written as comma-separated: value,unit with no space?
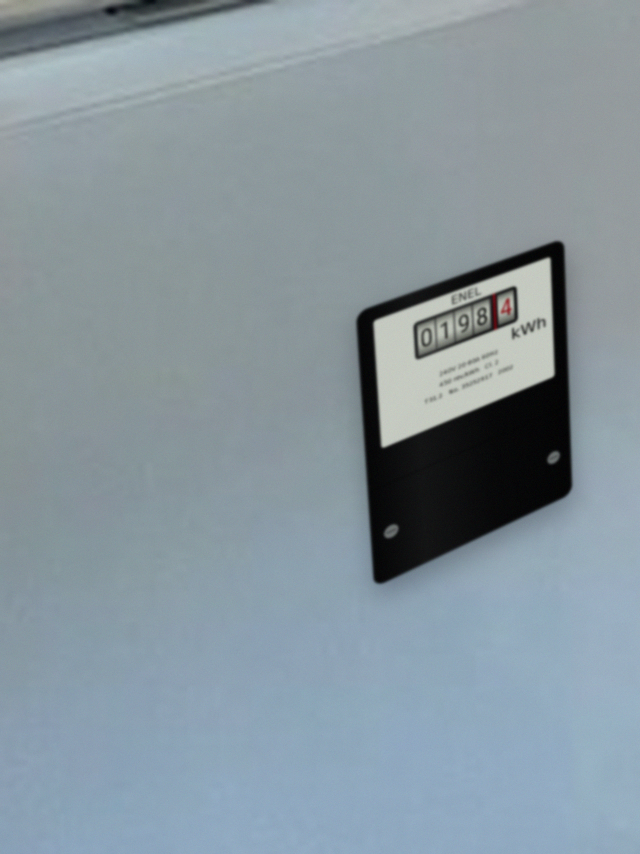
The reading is 198.4,kWh
